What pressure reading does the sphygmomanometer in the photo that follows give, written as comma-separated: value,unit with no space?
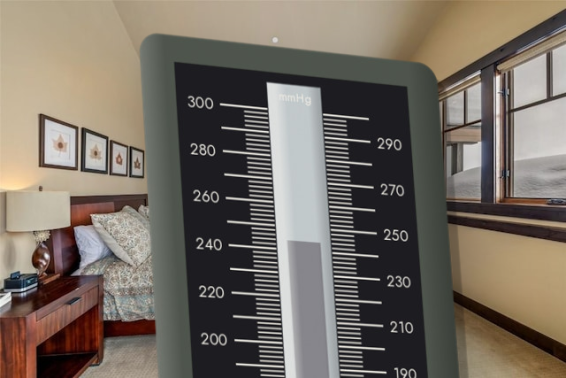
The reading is 244,mmHg
